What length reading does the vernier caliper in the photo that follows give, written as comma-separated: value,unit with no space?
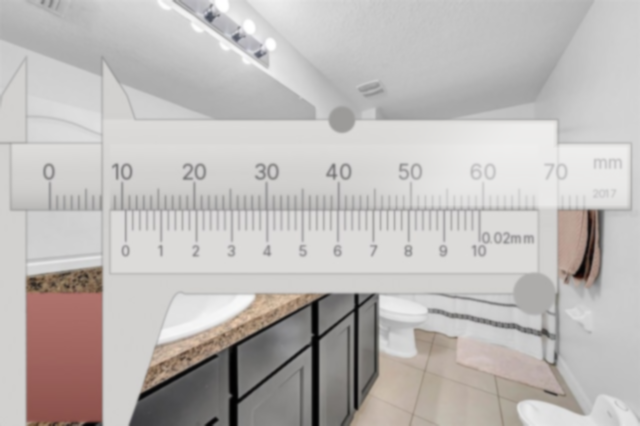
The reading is 10.5,mm
